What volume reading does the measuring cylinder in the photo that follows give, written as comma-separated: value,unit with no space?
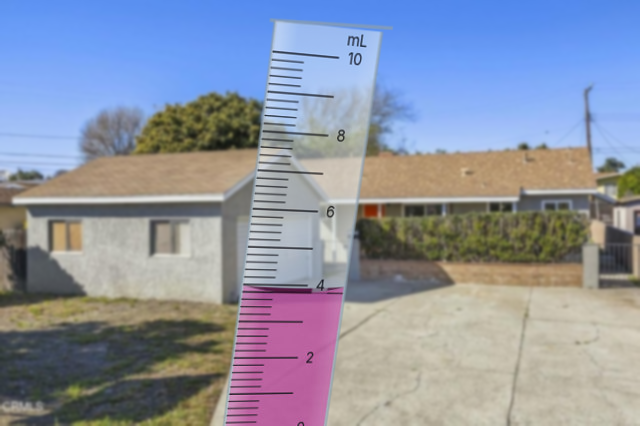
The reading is 3.8,mL
